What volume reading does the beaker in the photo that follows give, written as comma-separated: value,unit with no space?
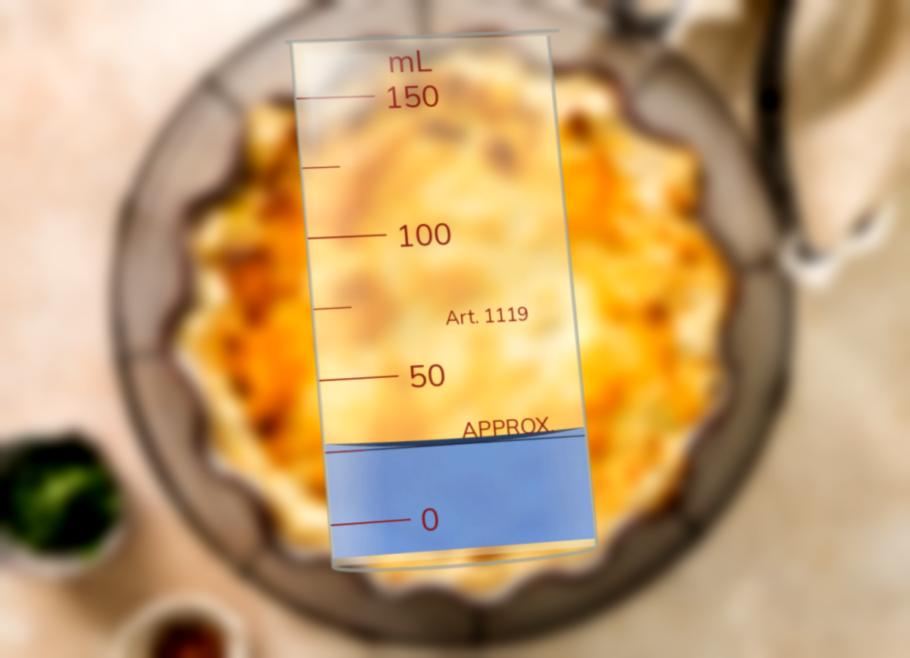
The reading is 25,mL
